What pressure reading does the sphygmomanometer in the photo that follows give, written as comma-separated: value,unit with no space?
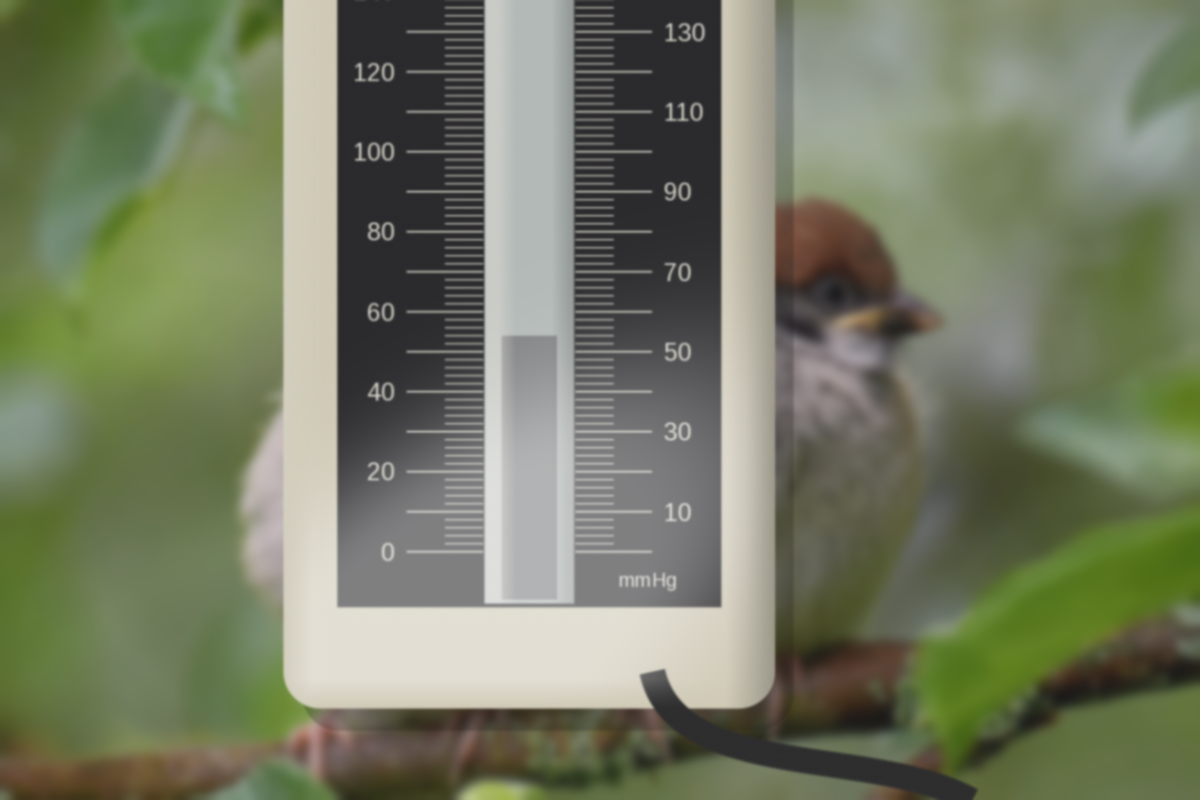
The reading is 54,mmHg
